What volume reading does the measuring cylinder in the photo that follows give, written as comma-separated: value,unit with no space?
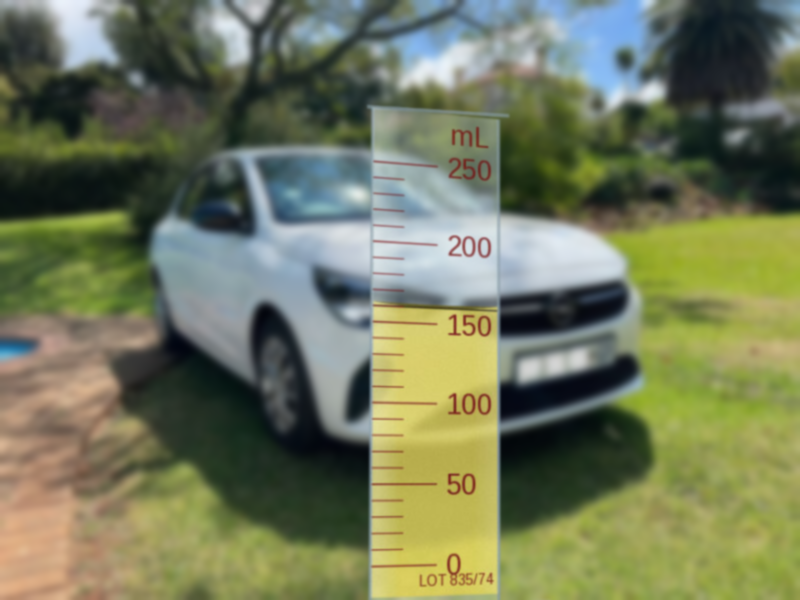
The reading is 160,mL
